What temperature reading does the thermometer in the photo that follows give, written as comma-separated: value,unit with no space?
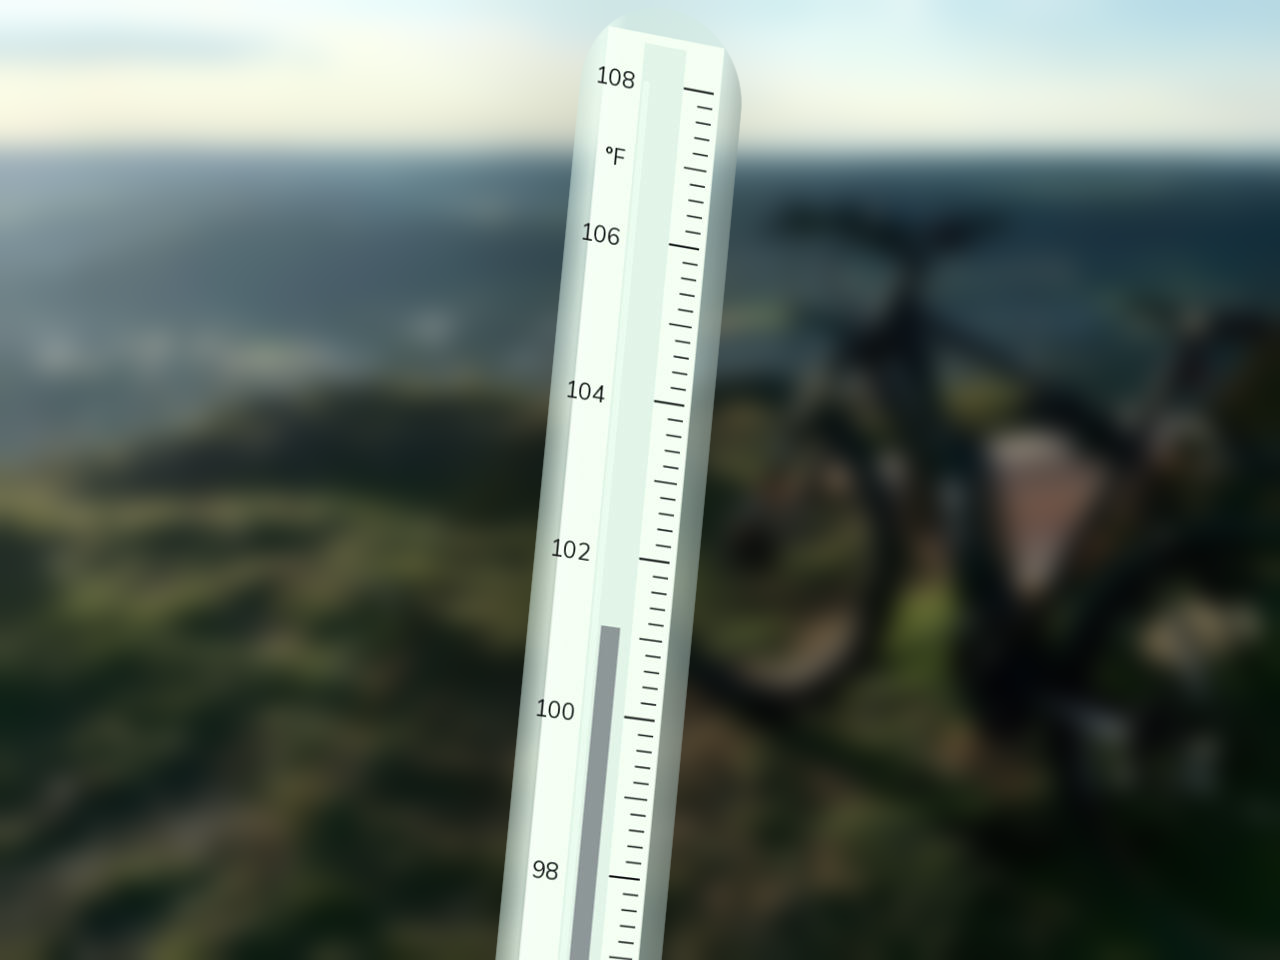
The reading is 101.1,°F
